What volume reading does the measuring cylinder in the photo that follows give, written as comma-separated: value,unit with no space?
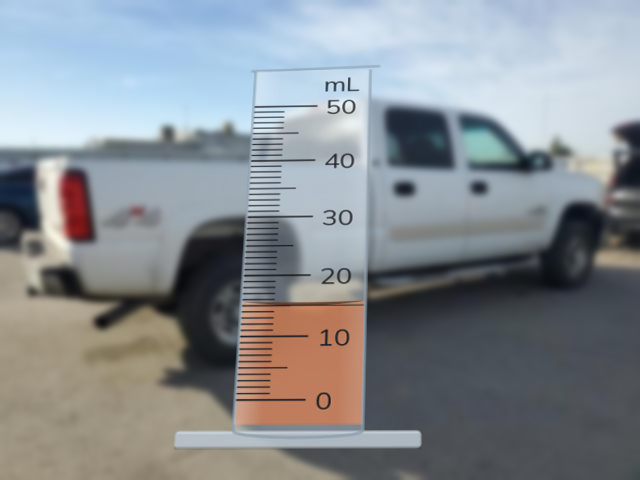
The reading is 15,mL
